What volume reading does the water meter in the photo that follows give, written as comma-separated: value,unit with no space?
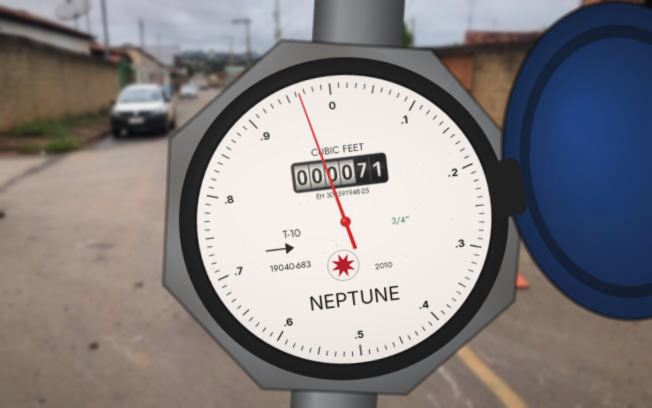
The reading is 70.96,ft³
